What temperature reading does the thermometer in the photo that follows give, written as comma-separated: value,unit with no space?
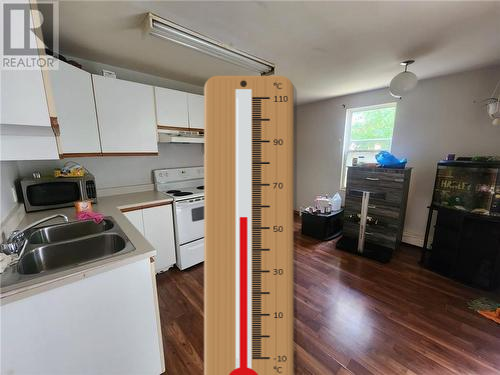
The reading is 55,°C
